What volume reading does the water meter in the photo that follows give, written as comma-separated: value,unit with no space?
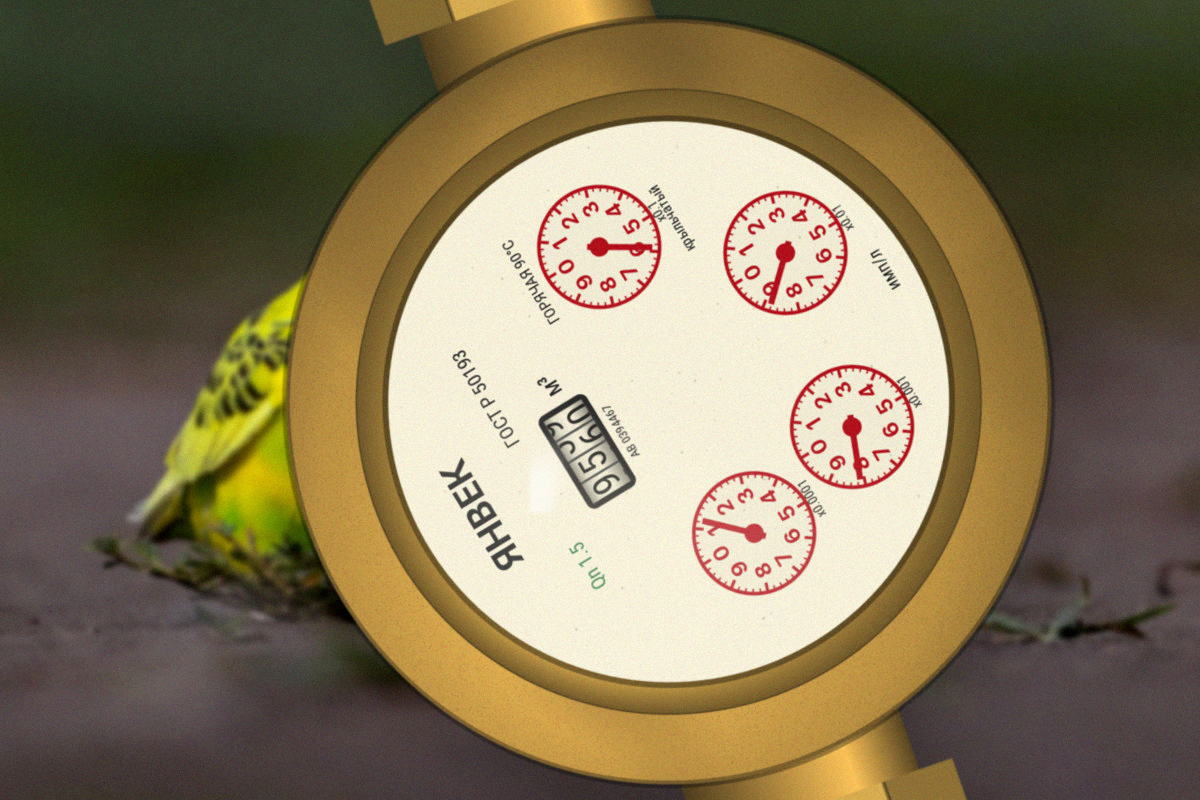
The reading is 9559.5881,m³
